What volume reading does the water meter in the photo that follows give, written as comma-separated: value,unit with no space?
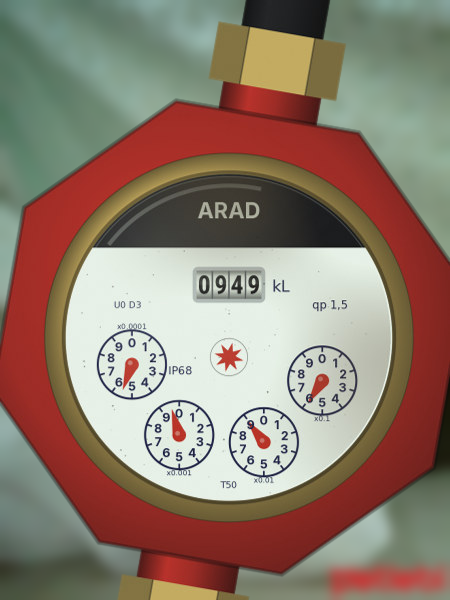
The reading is 949.5895,kL
